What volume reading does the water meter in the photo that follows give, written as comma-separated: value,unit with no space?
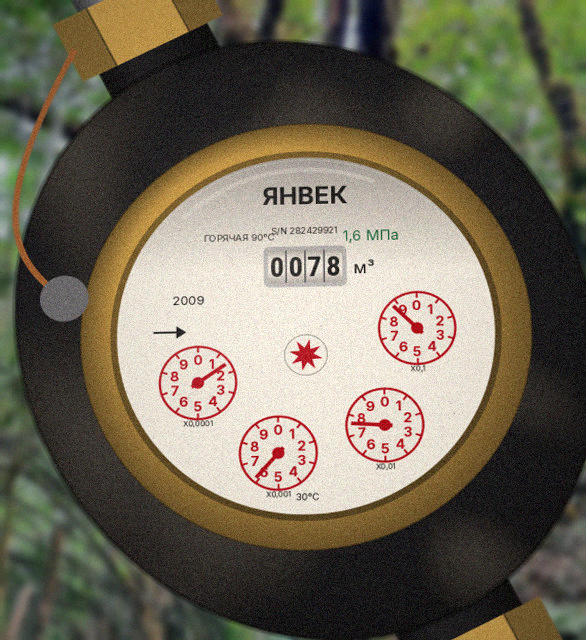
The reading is 78.8761,m³
